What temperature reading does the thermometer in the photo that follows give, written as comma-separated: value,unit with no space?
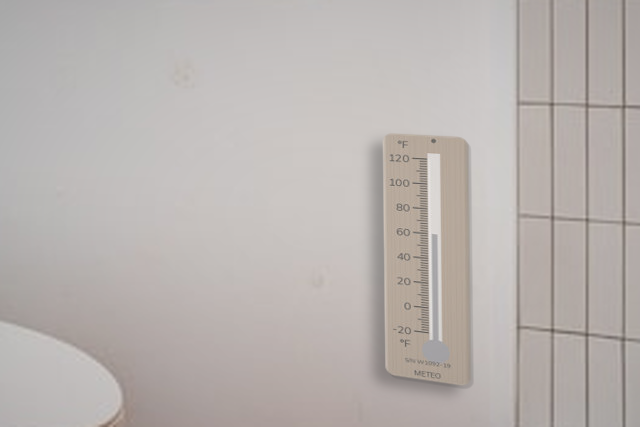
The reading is 60,°F
